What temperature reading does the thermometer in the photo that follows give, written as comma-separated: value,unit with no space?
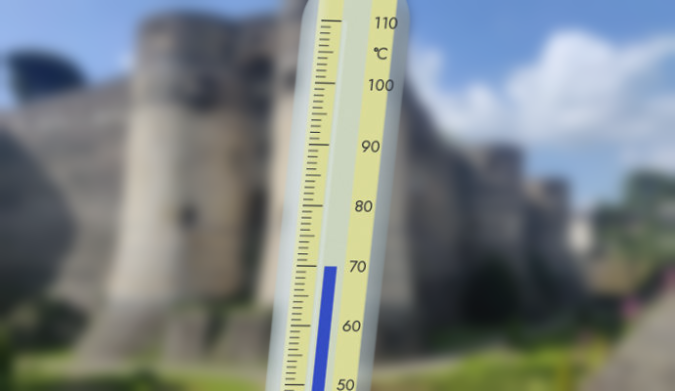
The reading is 70,°C
